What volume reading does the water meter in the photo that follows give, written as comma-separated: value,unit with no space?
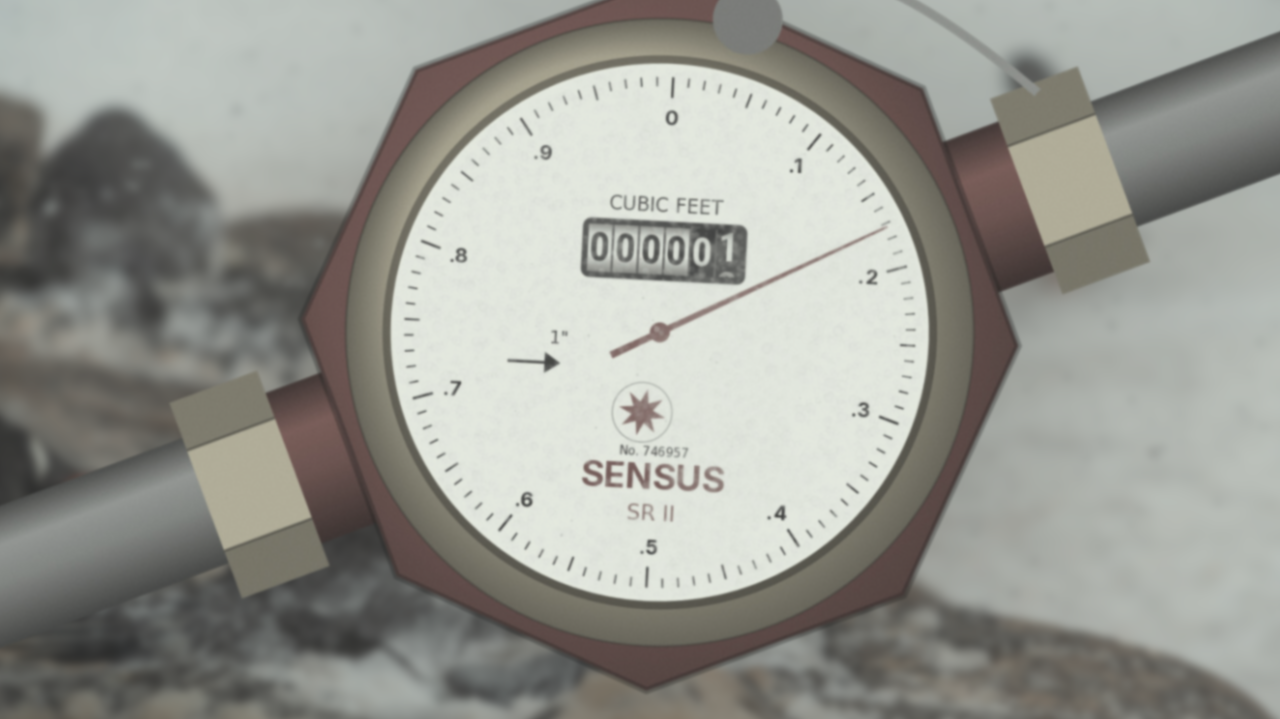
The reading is 1.17,ft³
